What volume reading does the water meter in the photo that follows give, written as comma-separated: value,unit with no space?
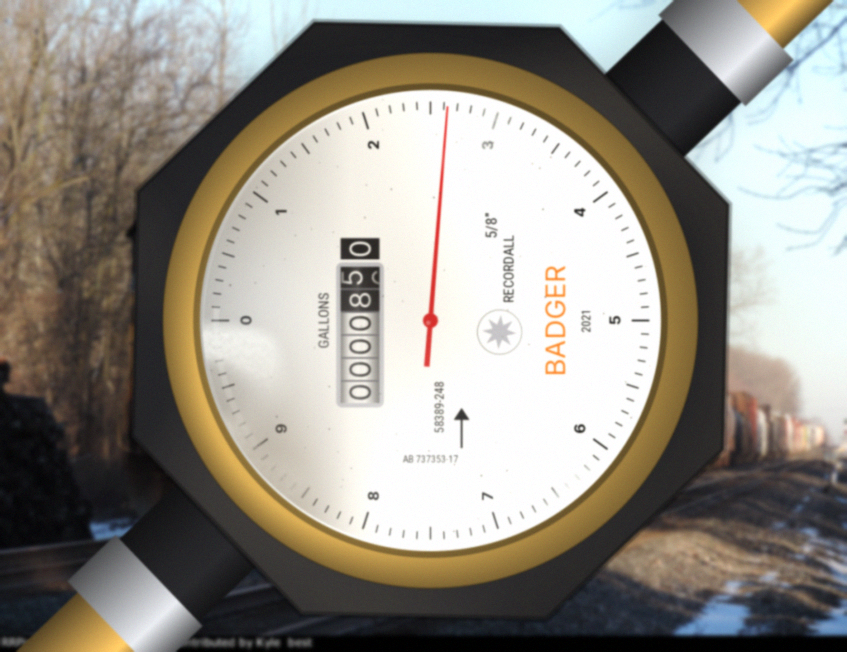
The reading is 852.6,gal
